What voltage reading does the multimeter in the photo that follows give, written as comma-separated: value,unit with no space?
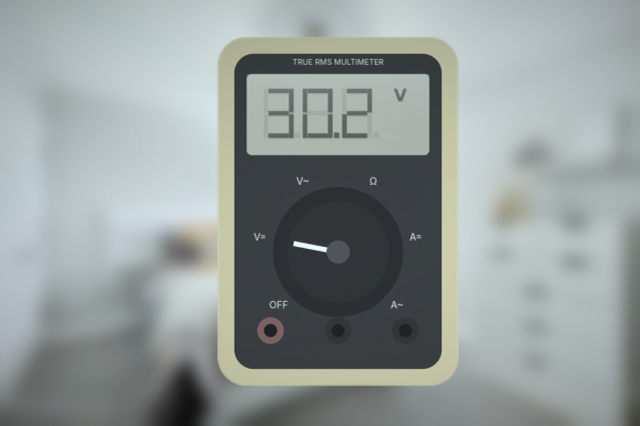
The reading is 30.2,V
